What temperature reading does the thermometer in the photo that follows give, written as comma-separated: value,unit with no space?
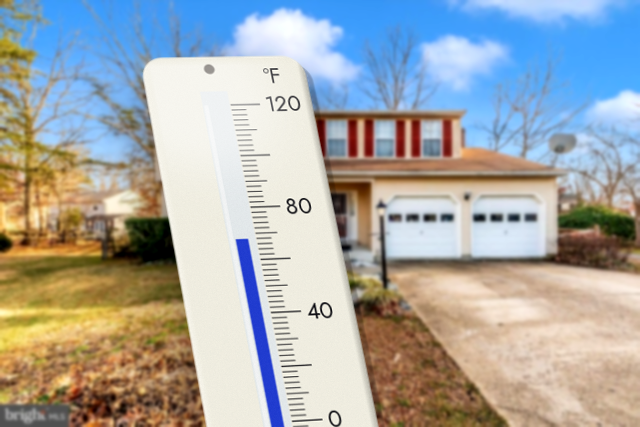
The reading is 68,°F
